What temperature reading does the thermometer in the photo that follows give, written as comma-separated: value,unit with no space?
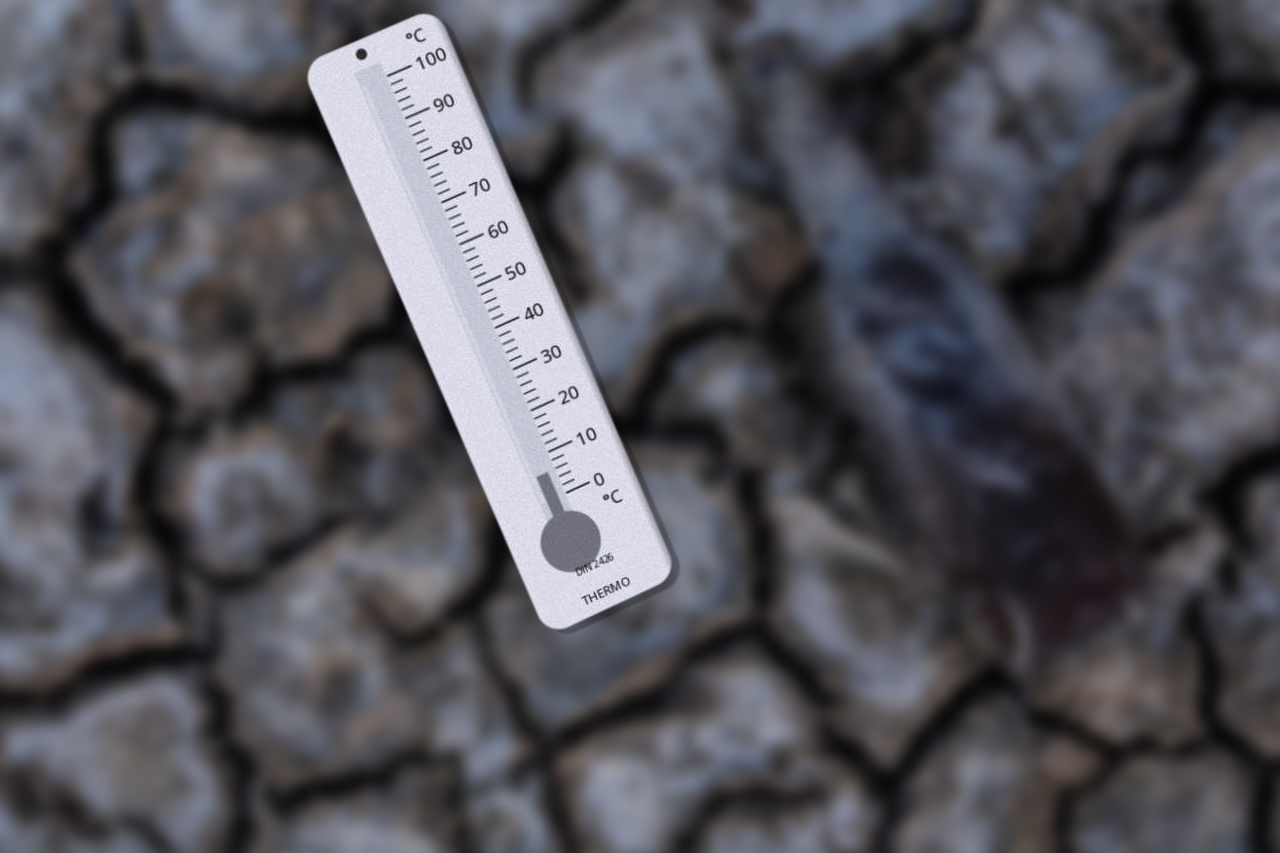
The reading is 6,°C
